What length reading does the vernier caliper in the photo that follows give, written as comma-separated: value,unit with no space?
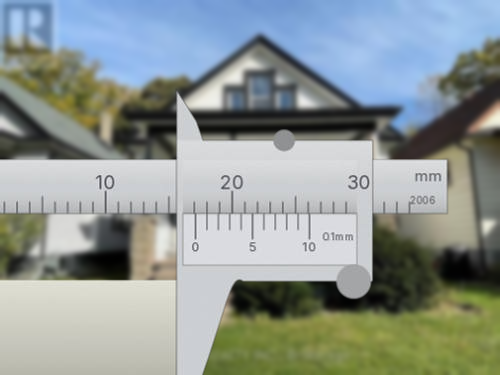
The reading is 17.1,mm
